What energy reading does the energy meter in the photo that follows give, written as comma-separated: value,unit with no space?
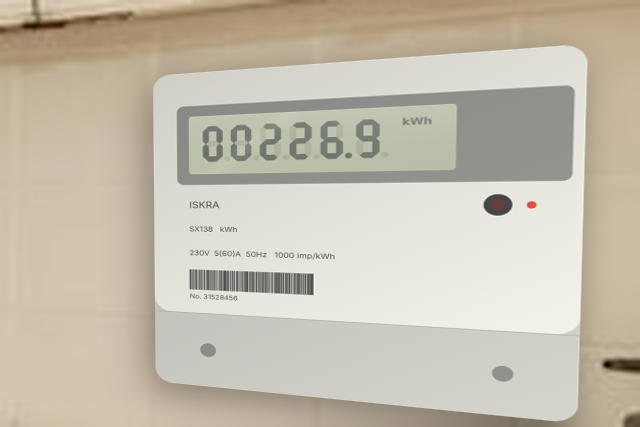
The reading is 226.9,kWh
